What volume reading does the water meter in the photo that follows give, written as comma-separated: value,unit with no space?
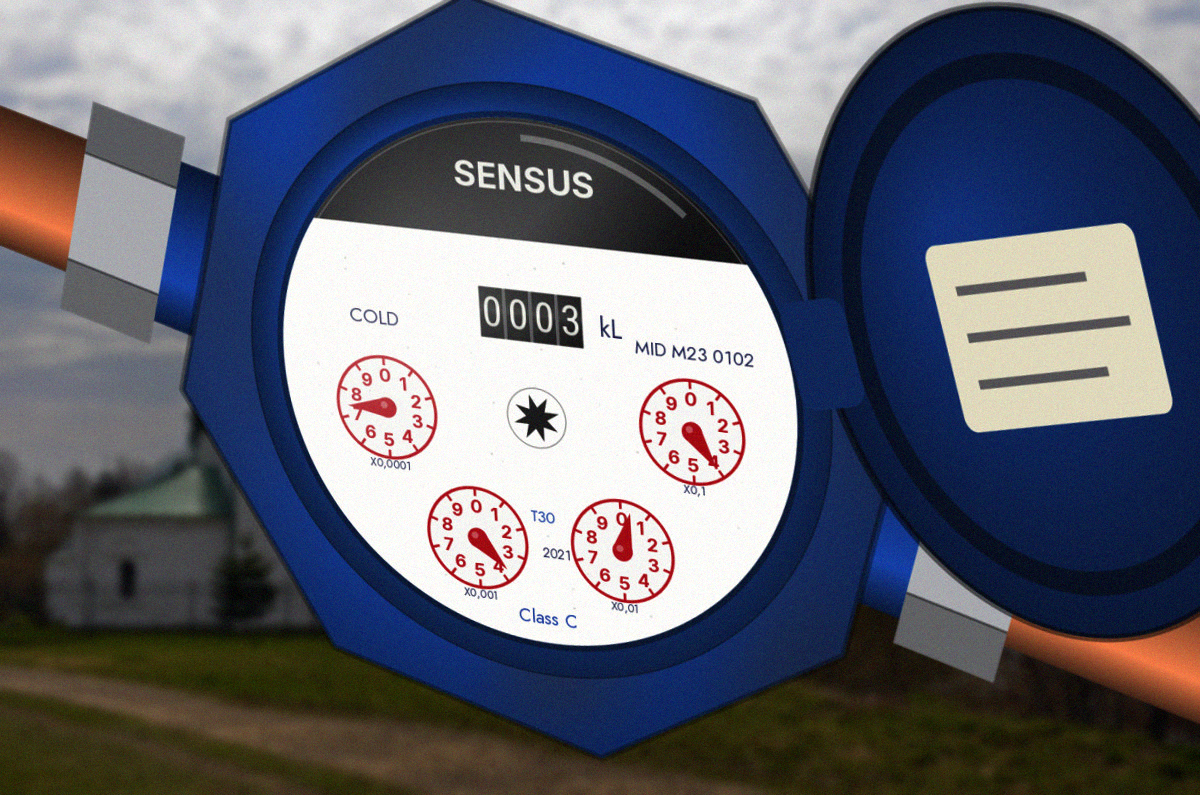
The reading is 3.4037,kL
